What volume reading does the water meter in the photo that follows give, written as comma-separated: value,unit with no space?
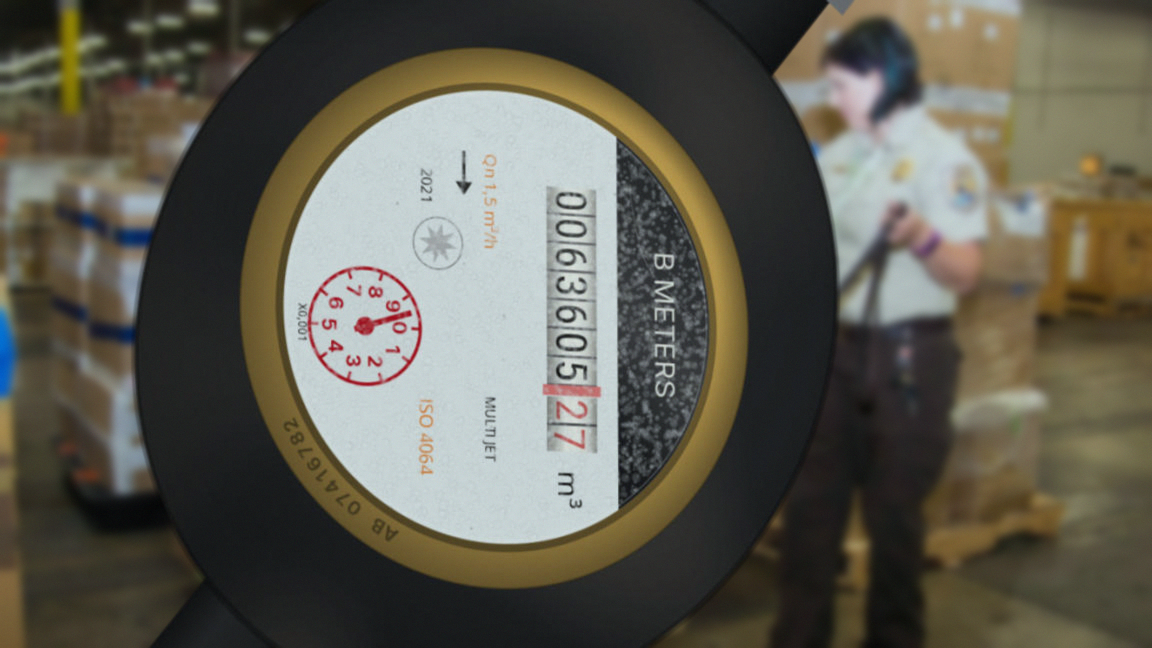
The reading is 63605.269,m³
